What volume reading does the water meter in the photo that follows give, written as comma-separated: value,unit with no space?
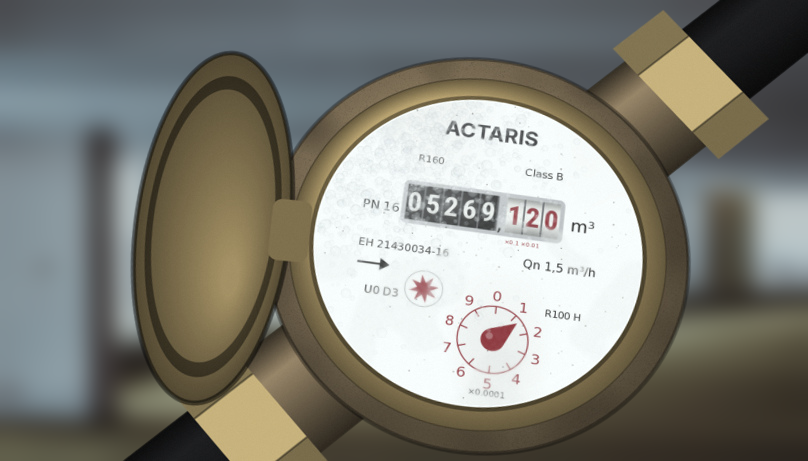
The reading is 5269.1201,m³
